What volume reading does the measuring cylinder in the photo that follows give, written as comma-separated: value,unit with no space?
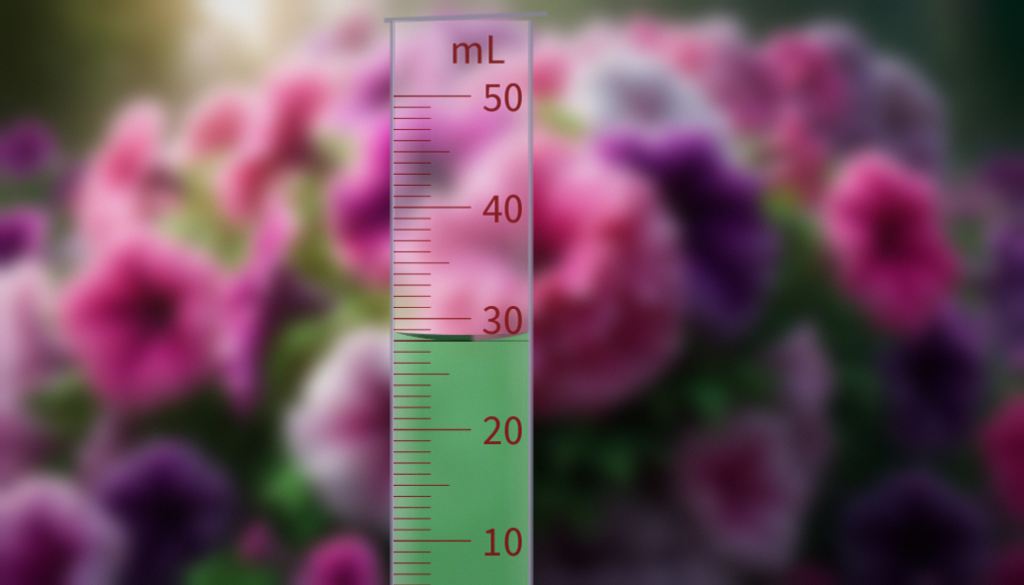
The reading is 28,mL
